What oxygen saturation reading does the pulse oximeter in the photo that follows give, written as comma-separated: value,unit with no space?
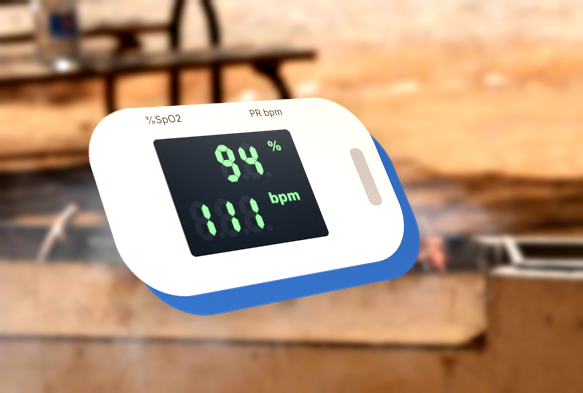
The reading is 94,%
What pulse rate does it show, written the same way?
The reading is 111,bpm
